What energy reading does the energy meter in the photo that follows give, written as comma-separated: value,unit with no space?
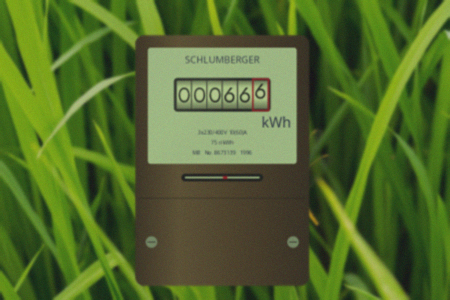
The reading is 66.6,kWh
